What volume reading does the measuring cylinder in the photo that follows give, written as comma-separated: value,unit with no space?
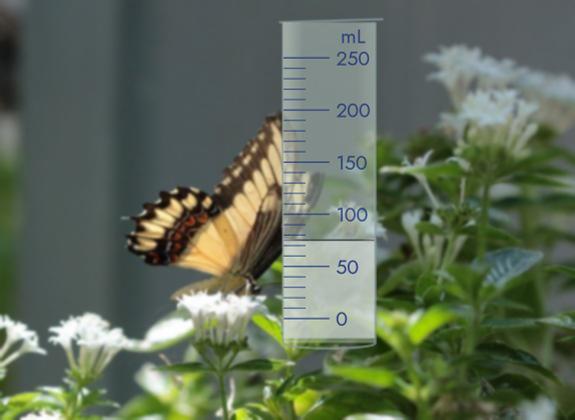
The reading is 75,mL
